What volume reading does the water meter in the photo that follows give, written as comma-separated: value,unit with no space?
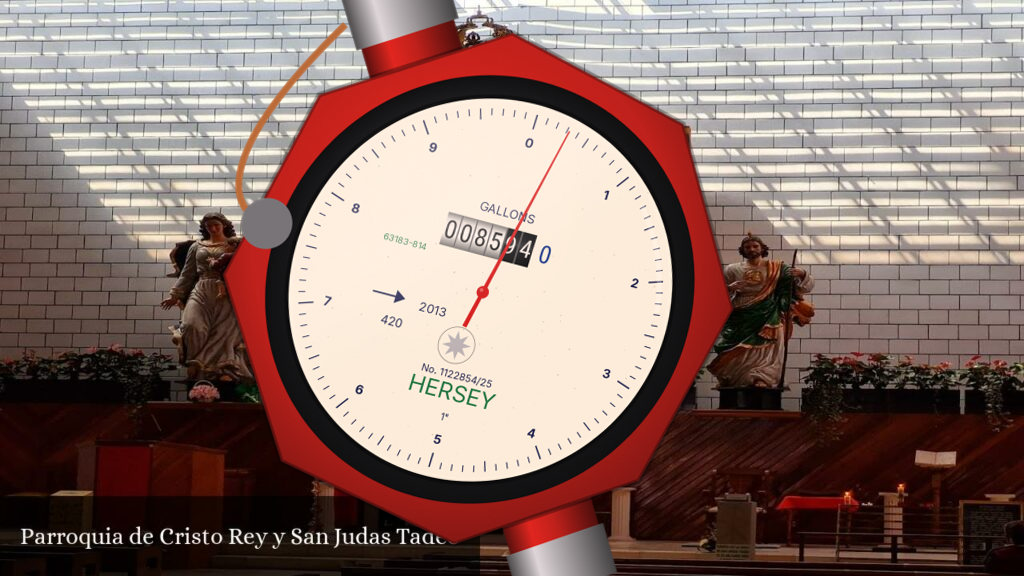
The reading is 85940.3,gal
